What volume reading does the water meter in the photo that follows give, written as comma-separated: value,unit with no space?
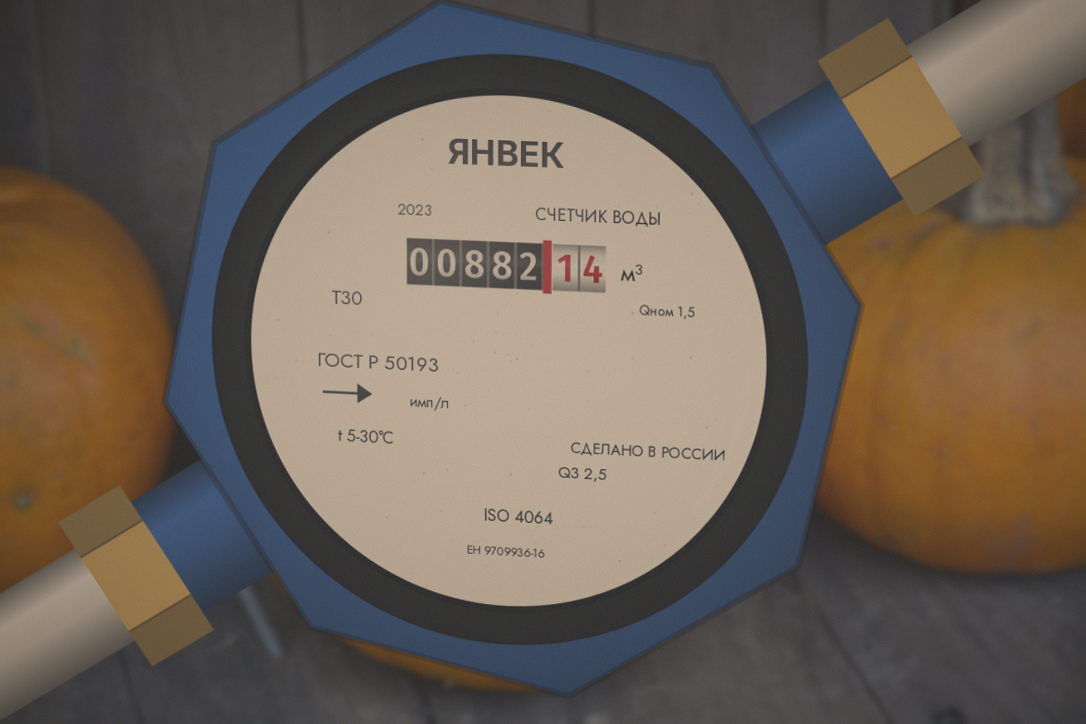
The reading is 882.14,m³
